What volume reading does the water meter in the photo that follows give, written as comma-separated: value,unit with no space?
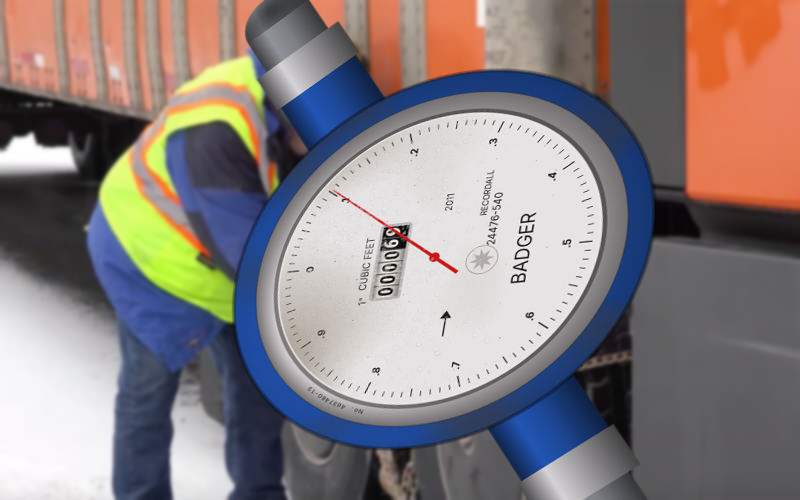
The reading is 69.10,ft³
